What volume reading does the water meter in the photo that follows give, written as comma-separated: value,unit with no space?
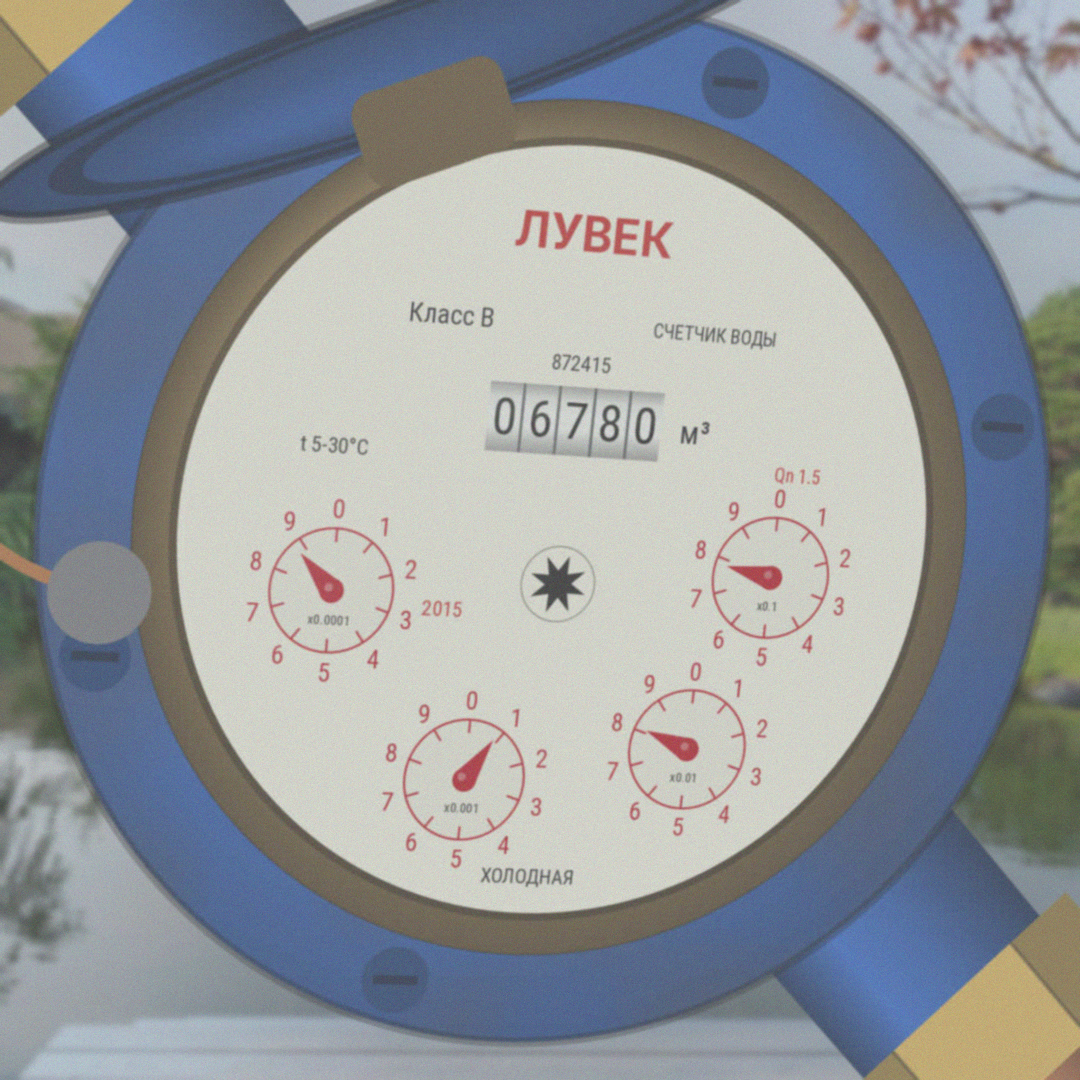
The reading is 6780.7808,m³
